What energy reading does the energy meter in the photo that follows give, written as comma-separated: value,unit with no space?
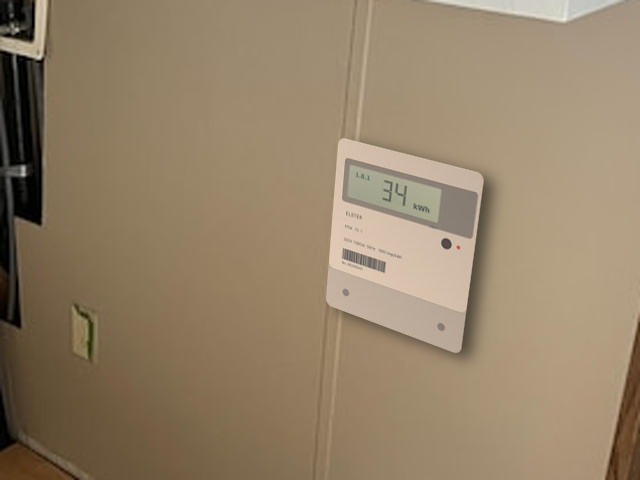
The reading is 34,kWh
